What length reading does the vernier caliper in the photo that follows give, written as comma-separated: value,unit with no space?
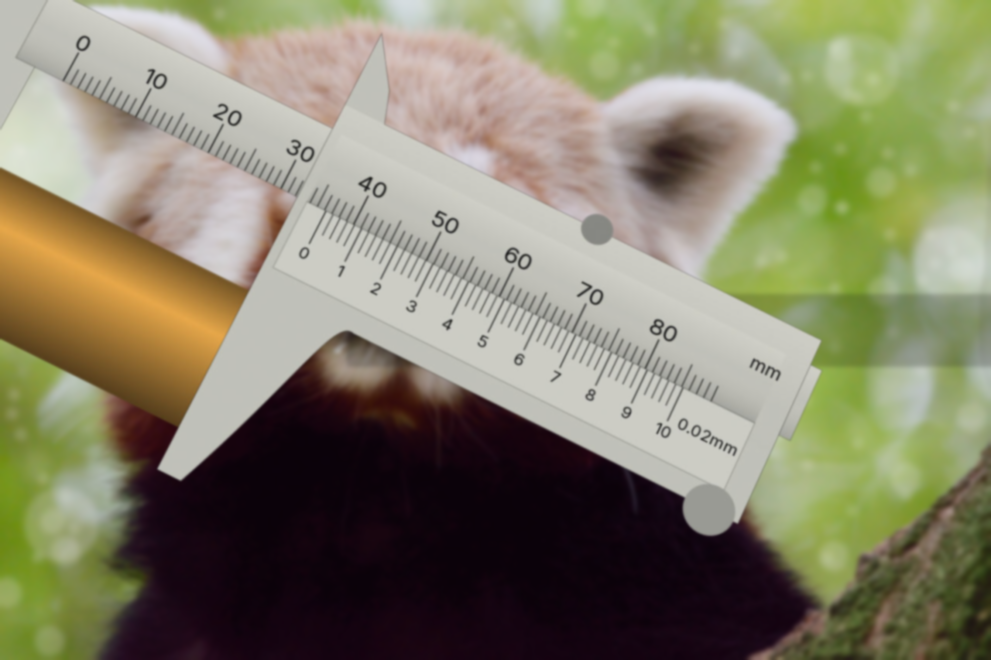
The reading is 36.2,mm
